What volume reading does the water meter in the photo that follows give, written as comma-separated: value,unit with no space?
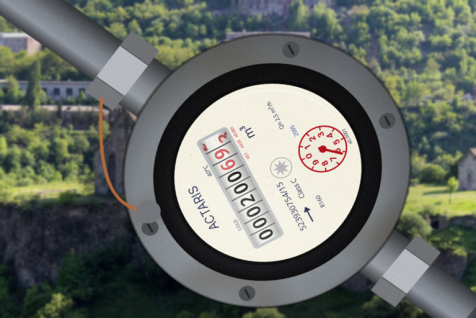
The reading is 200.6926,m³
